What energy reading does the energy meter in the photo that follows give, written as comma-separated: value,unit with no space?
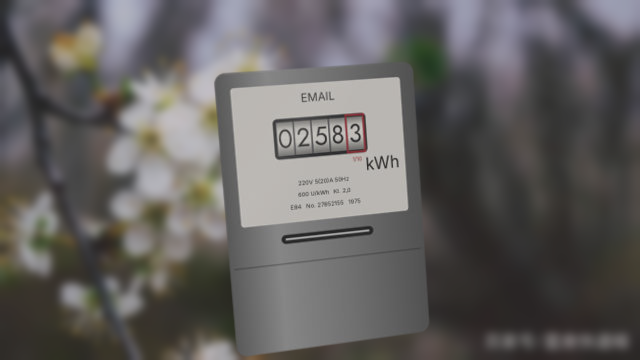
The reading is 258.3,kWh
